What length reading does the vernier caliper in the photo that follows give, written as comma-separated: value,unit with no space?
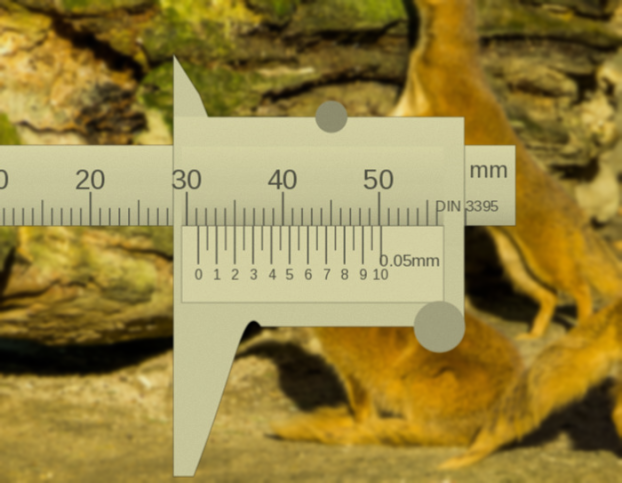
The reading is 31.2,mm
